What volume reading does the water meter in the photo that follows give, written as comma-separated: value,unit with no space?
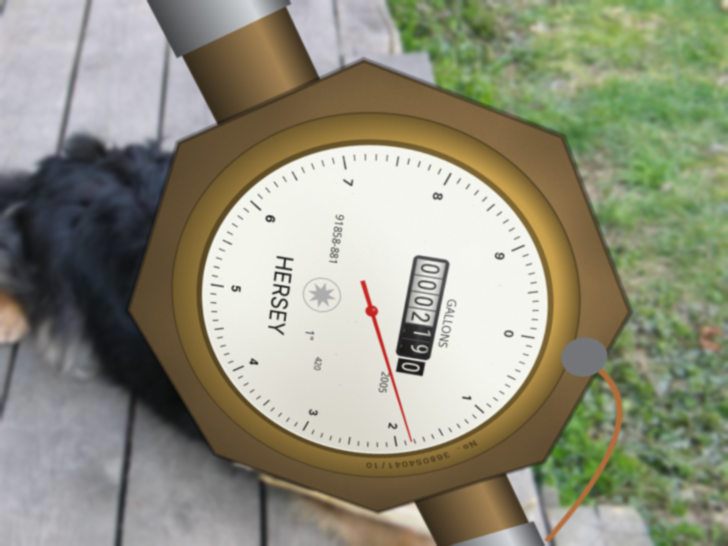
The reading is 2191.8,gal
